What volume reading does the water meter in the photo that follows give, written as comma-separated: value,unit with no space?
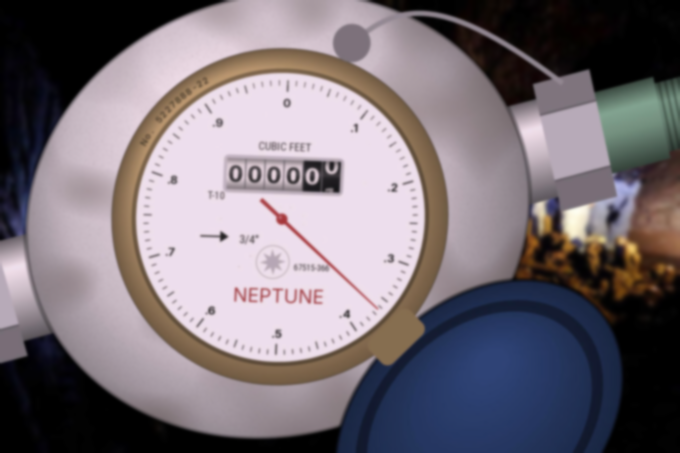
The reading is 0.36,ft³
